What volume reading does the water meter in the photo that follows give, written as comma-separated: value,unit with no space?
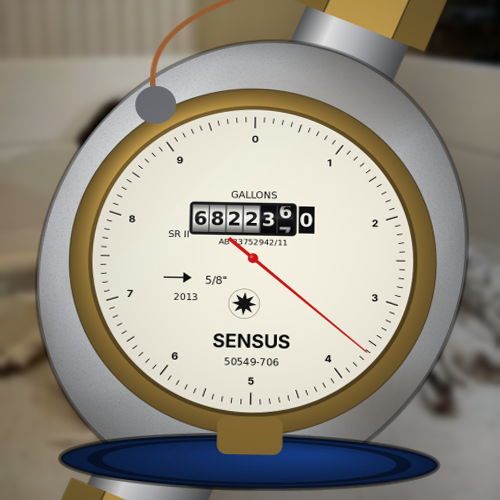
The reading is 6822363.6,gal
